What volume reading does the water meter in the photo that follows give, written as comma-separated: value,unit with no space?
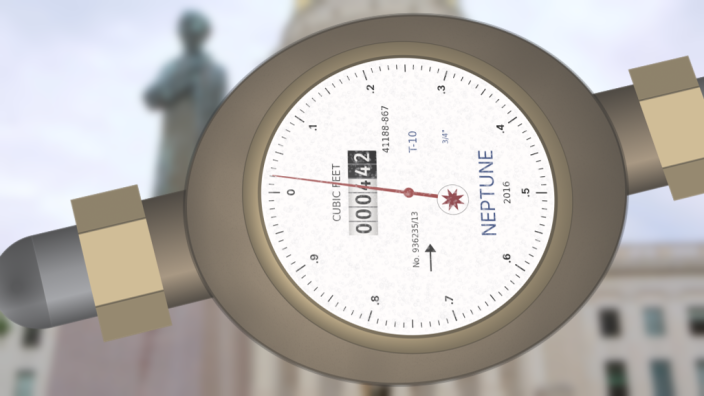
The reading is 442.02,ft³
